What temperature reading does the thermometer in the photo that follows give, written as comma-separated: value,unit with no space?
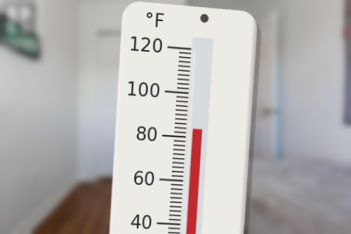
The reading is 84,°F
